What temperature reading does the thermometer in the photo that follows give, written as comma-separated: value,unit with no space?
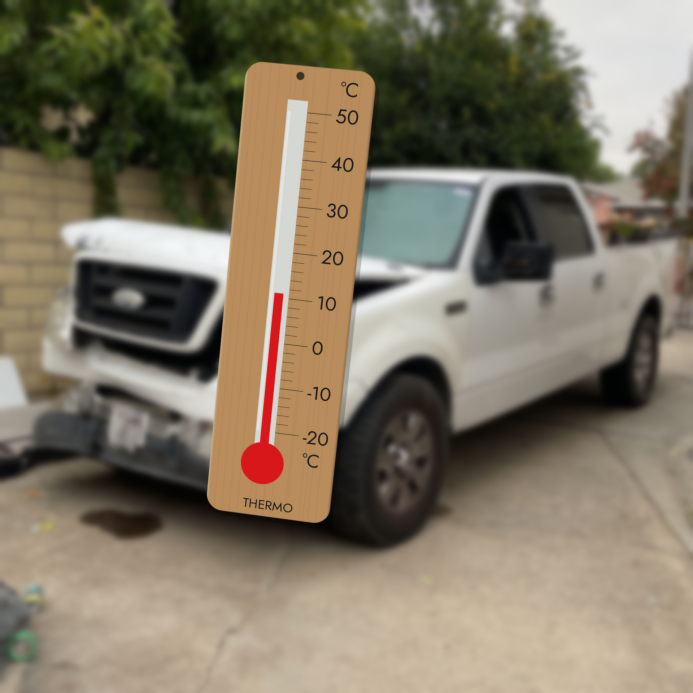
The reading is 11,°C
